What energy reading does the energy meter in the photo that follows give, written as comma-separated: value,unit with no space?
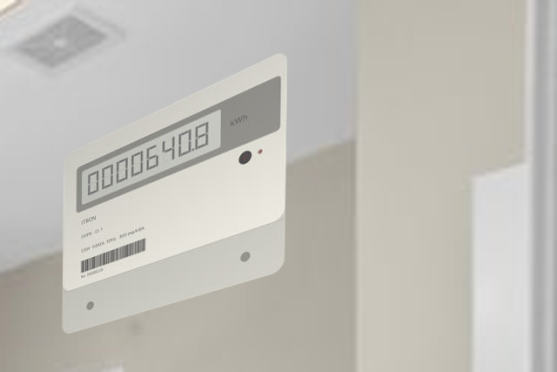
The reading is 640.8,kWh
